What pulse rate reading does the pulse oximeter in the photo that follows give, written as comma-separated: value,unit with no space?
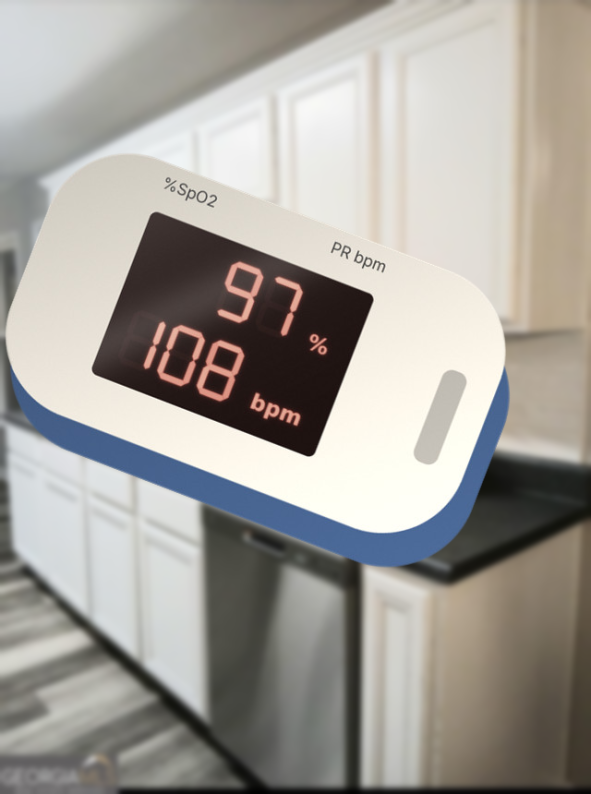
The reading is 108,bpm
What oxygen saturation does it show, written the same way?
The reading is 97,%
